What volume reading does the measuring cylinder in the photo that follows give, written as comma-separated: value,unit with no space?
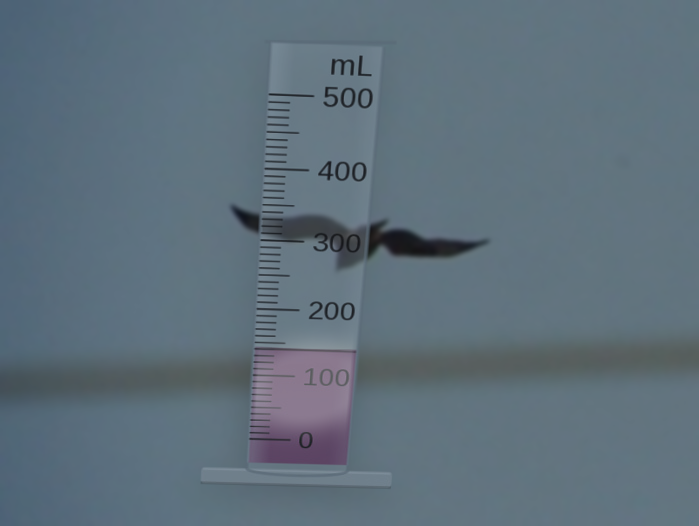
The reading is 140,mL
